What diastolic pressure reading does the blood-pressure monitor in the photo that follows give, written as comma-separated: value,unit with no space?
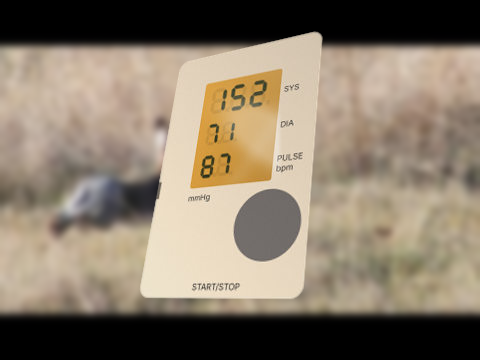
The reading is 71,mmHg
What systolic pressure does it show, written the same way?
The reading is 152,mmHg
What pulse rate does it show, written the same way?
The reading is 87,bpm
